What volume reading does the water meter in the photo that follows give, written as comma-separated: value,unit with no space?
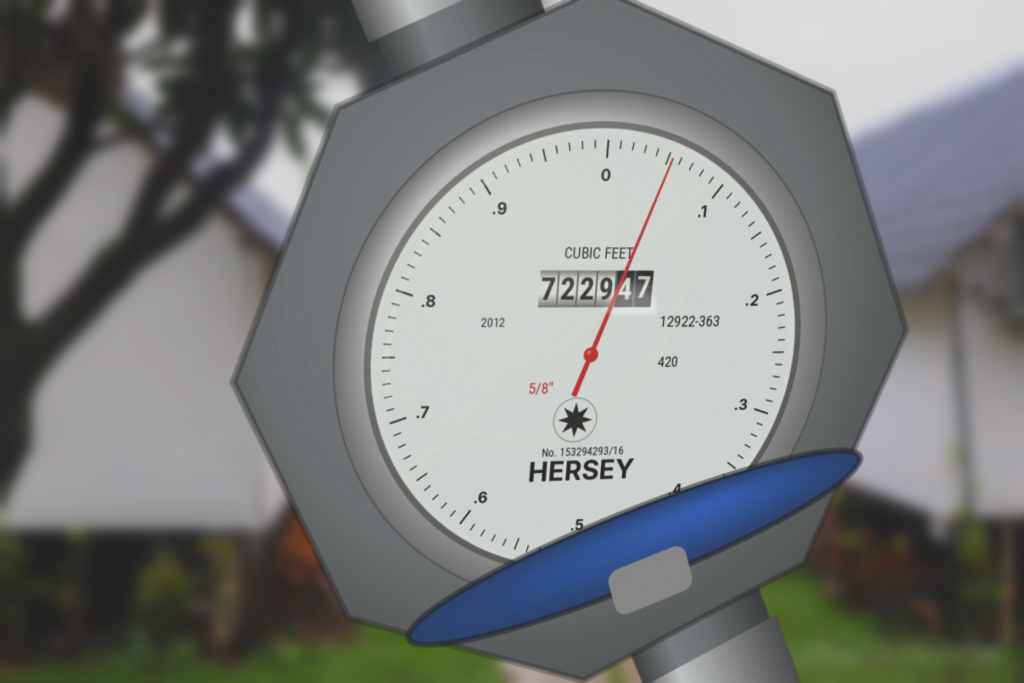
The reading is 722947.05,ft³
